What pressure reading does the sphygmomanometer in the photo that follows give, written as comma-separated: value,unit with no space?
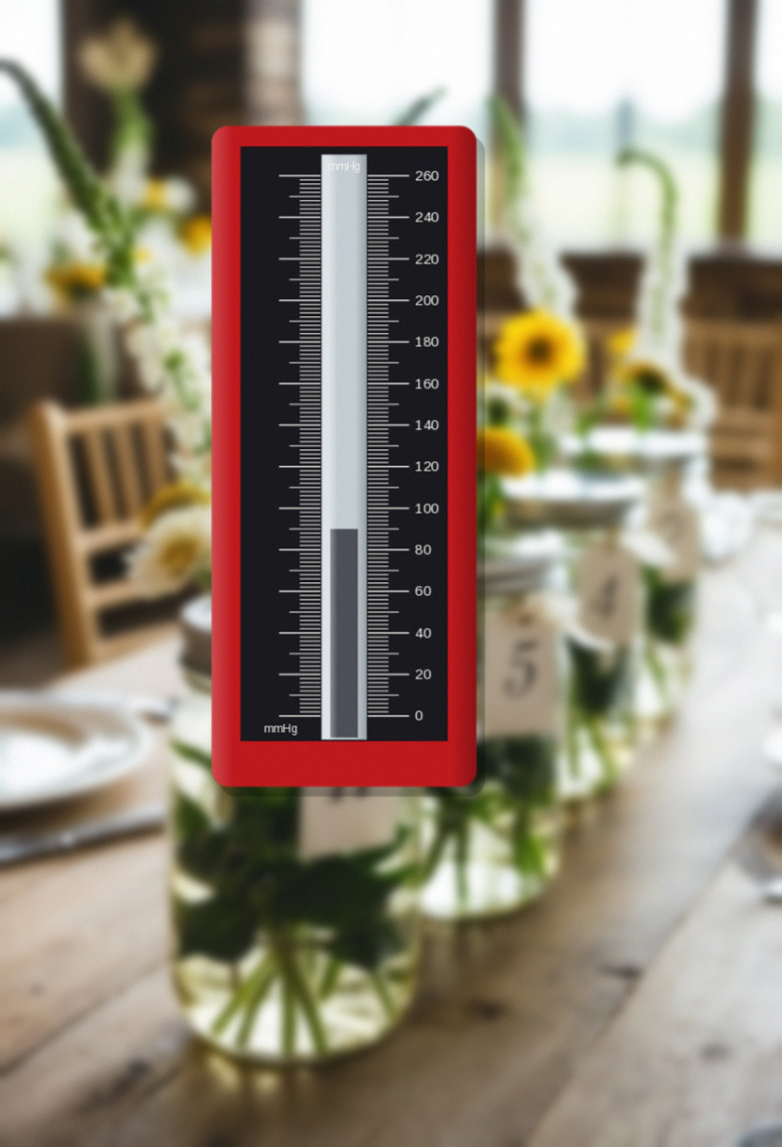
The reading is 90,mmHg
